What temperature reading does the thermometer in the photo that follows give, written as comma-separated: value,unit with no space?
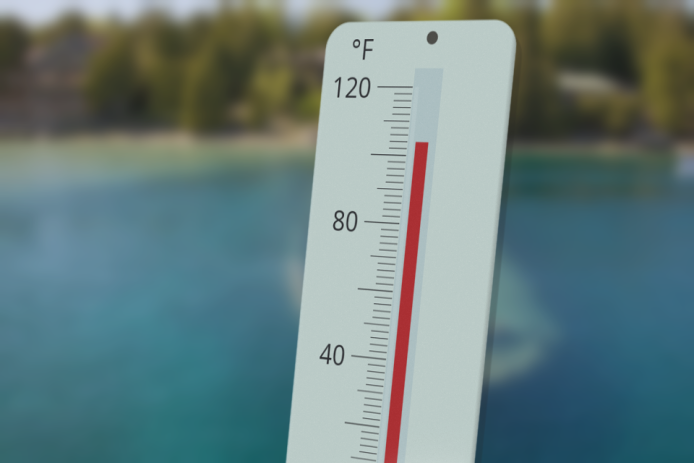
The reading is 104,°F
